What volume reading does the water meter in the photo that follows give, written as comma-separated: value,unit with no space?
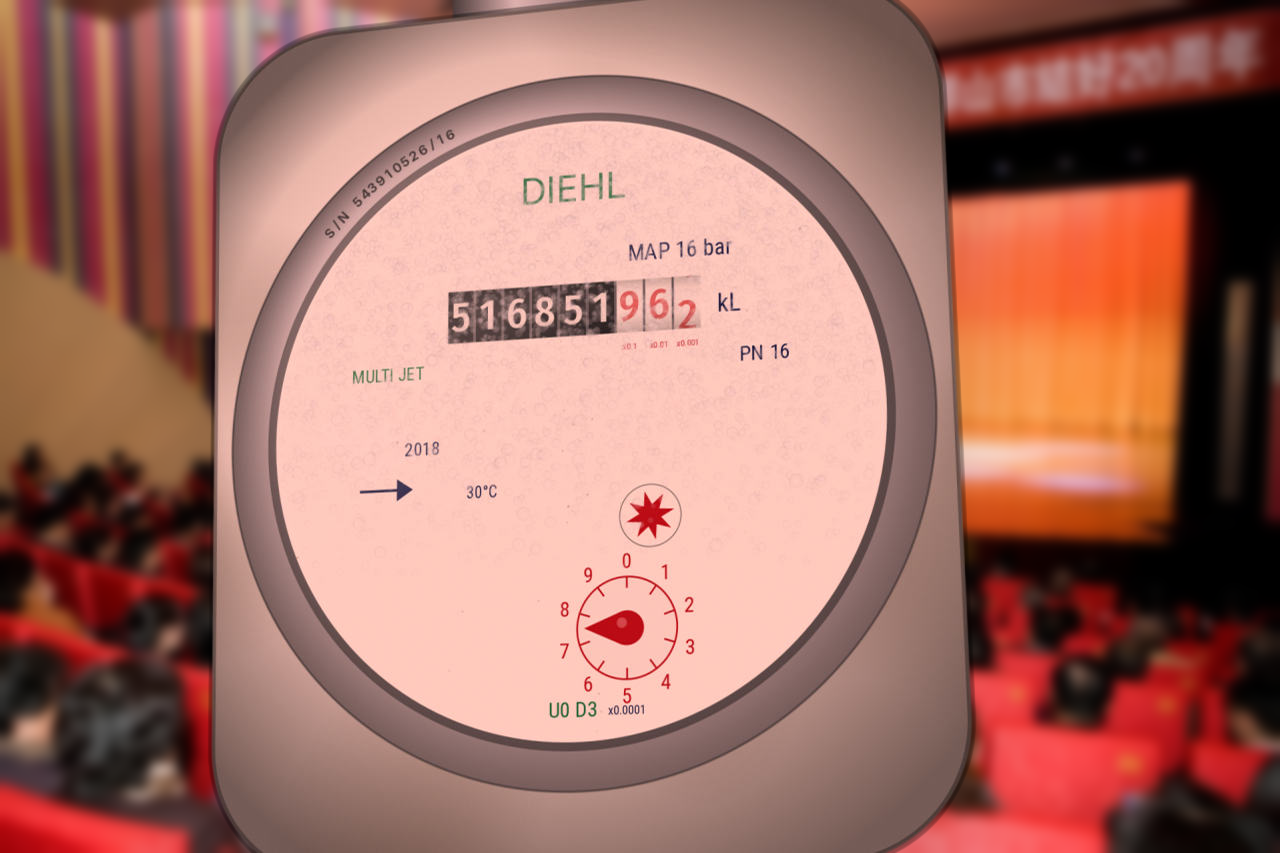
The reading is 516851.9617,kL
